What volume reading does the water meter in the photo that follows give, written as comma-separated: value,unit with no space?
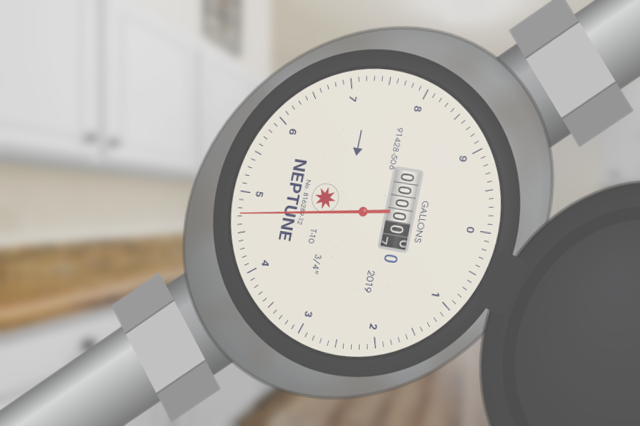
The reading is 64.7,gal
